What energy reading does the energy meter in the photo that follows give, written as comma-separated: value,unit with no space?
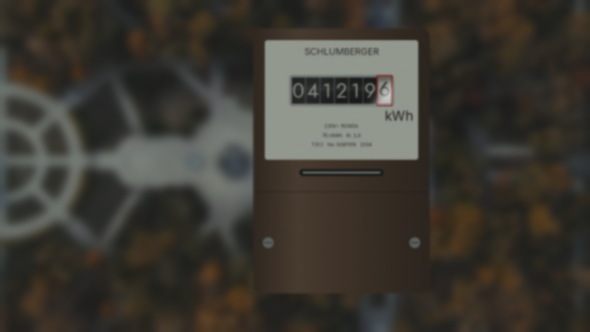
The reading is 41219.6,kWh
